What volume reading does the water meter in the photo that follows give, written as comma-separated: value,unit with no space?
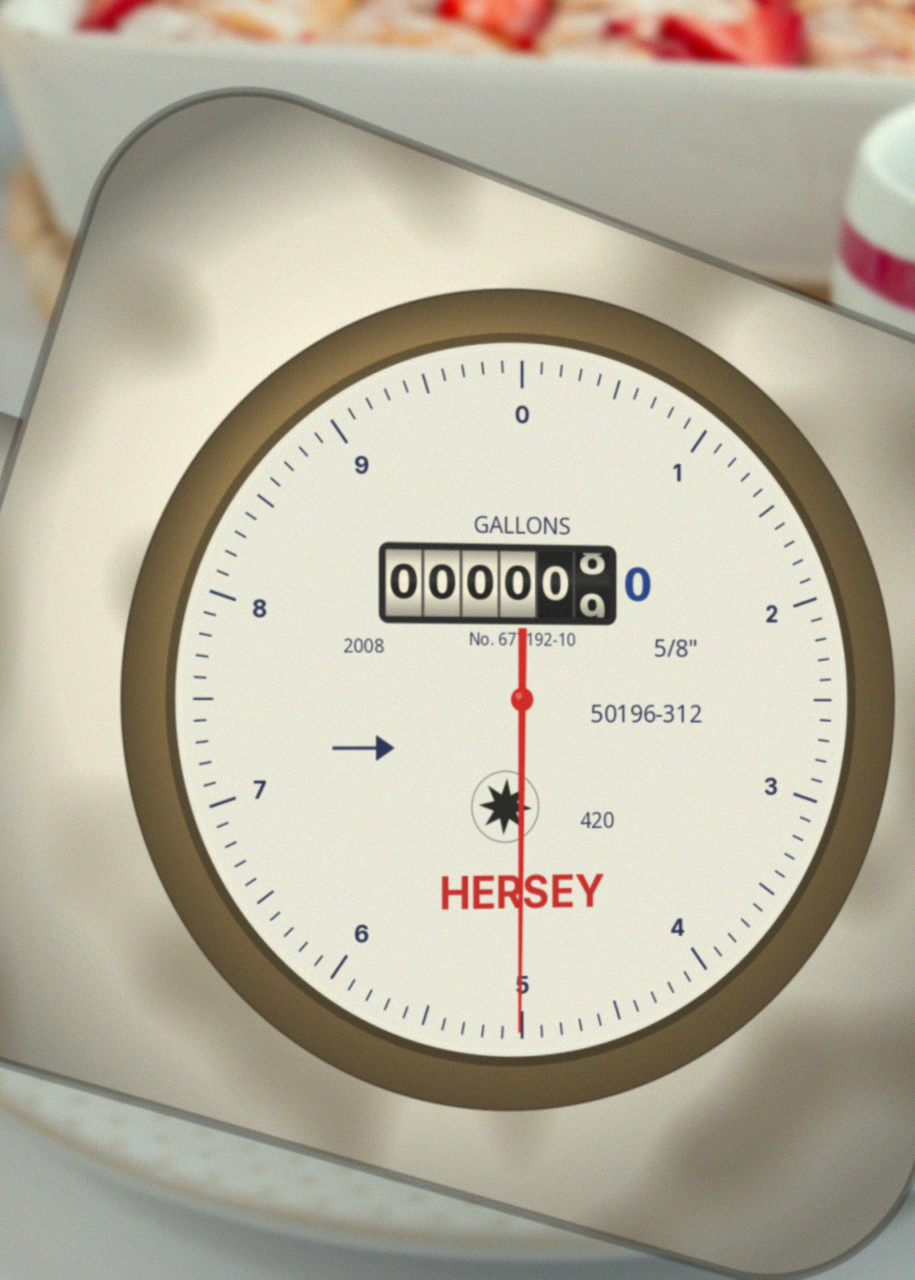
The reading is 85.0,gal
